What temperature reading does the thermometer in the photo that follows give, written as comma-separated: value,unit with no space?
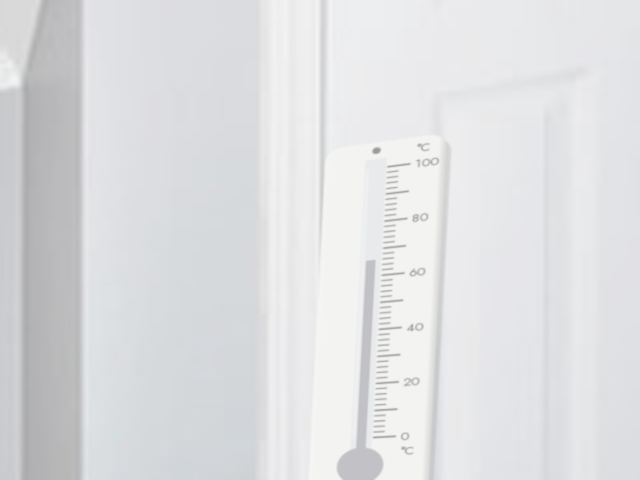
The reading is 66,°C
